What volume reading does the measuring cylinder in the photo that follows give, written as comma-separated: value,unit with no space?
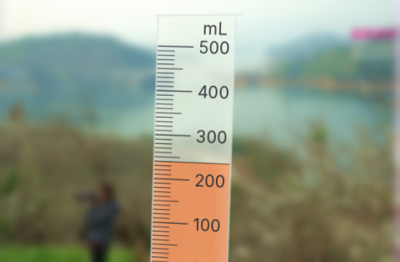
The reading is 240,mL
